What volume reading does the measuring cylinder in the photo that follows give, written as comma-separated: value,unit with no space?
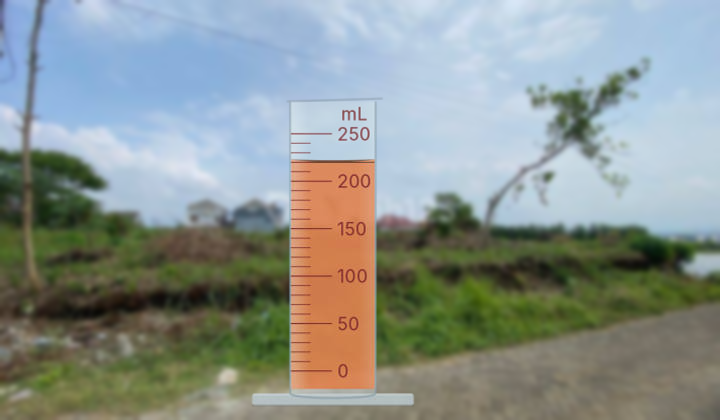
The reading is 220,mL
